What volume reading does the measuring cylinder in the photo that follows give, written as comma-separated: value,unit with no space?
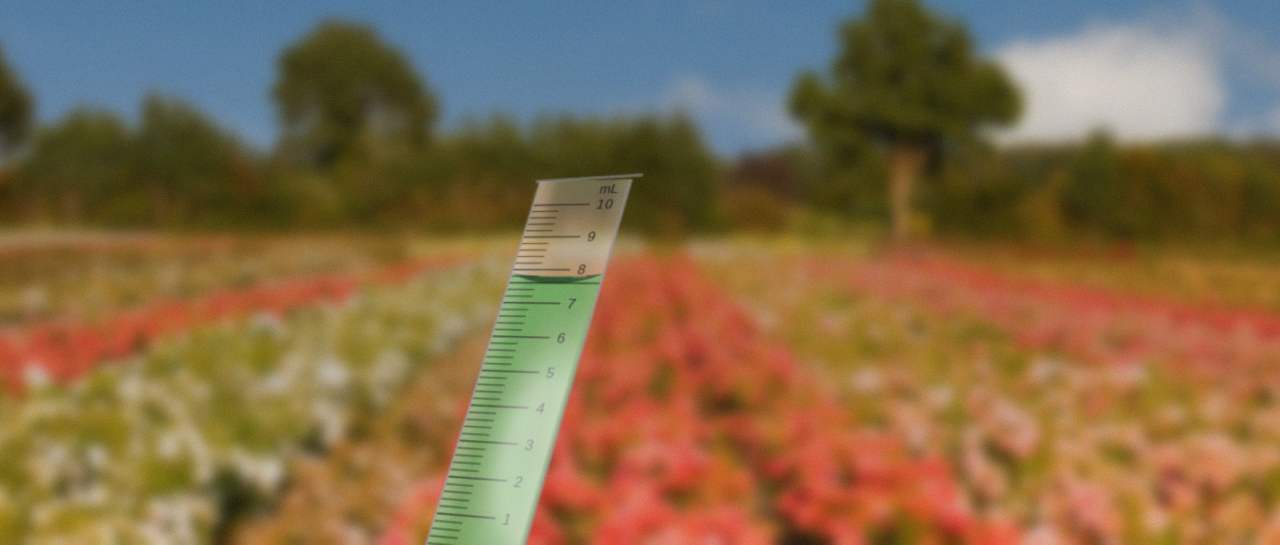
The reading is 7.6,mL
